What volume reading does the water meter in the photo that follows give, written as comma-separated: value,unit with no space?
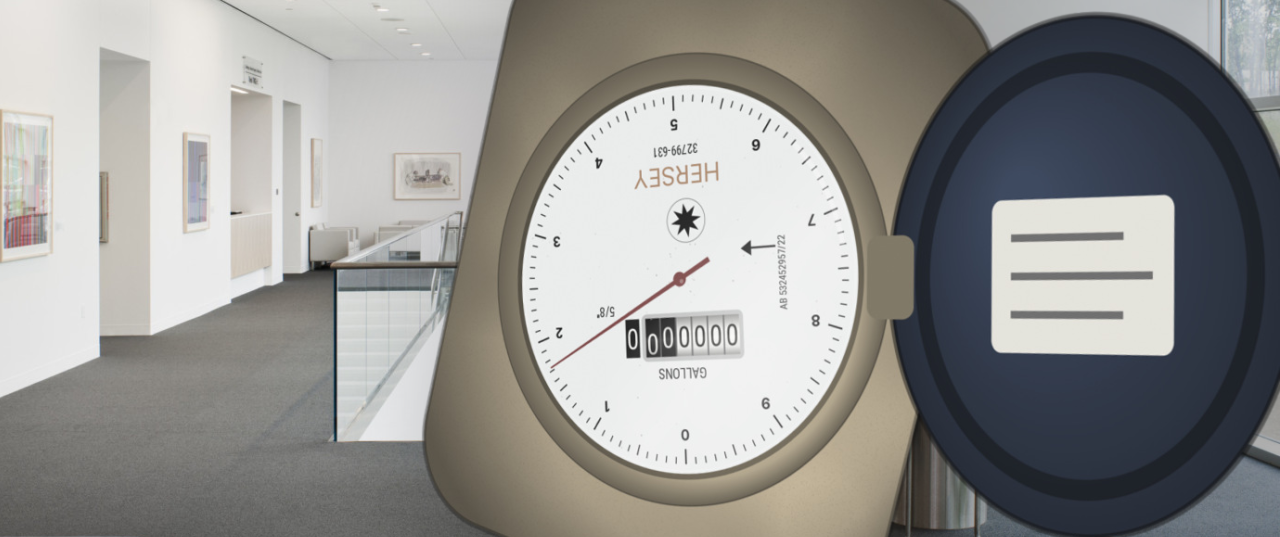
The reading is 1.7,gal
